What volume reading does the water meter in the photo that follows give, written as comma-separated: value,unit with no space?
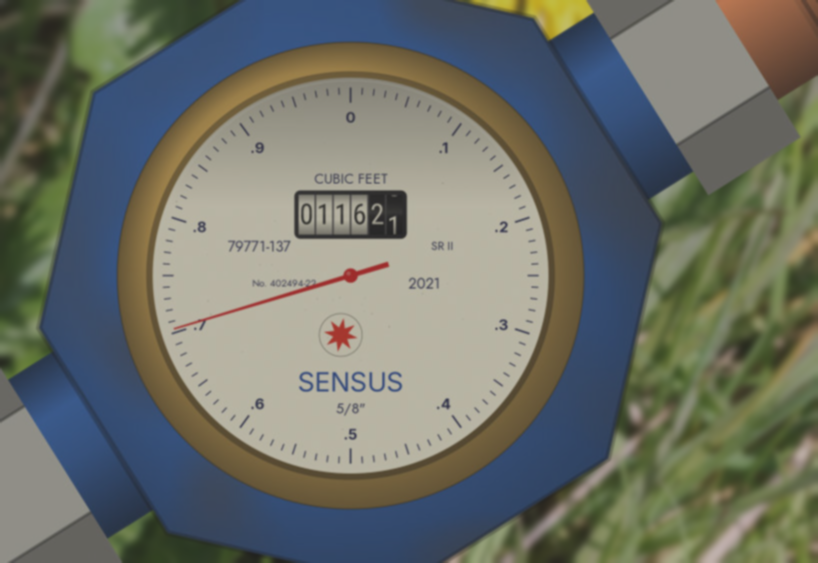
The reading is 11620.70,ft³
